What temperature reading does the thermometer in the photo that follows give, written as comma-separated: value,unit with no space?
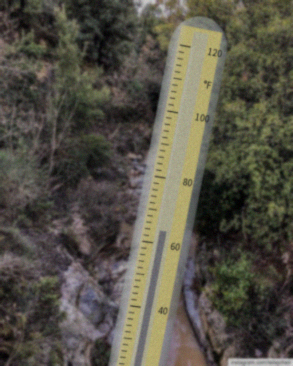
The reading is 64,°F
